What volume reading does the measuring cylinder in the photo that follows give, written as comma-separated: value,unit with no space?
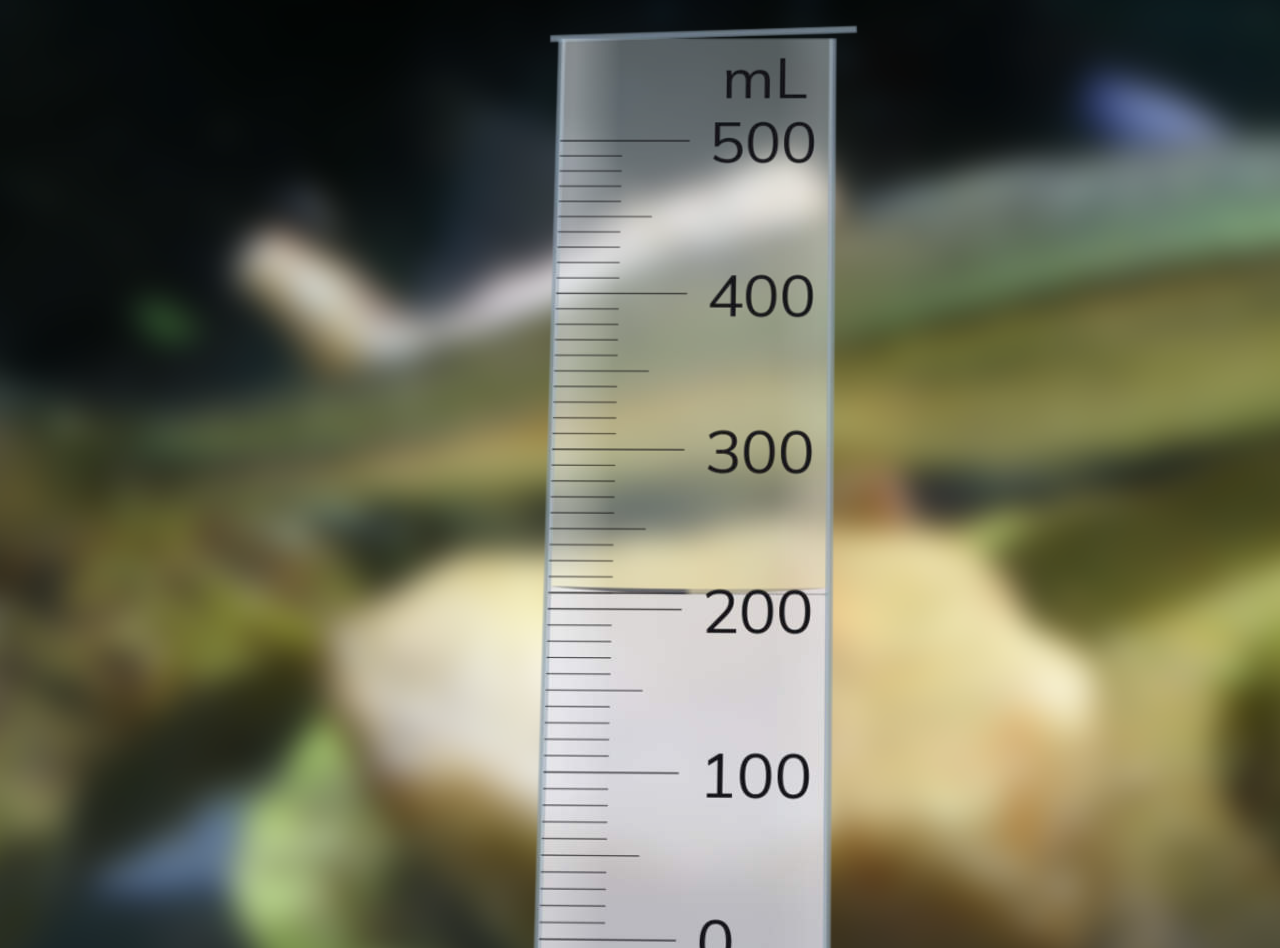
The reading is 210,mL
